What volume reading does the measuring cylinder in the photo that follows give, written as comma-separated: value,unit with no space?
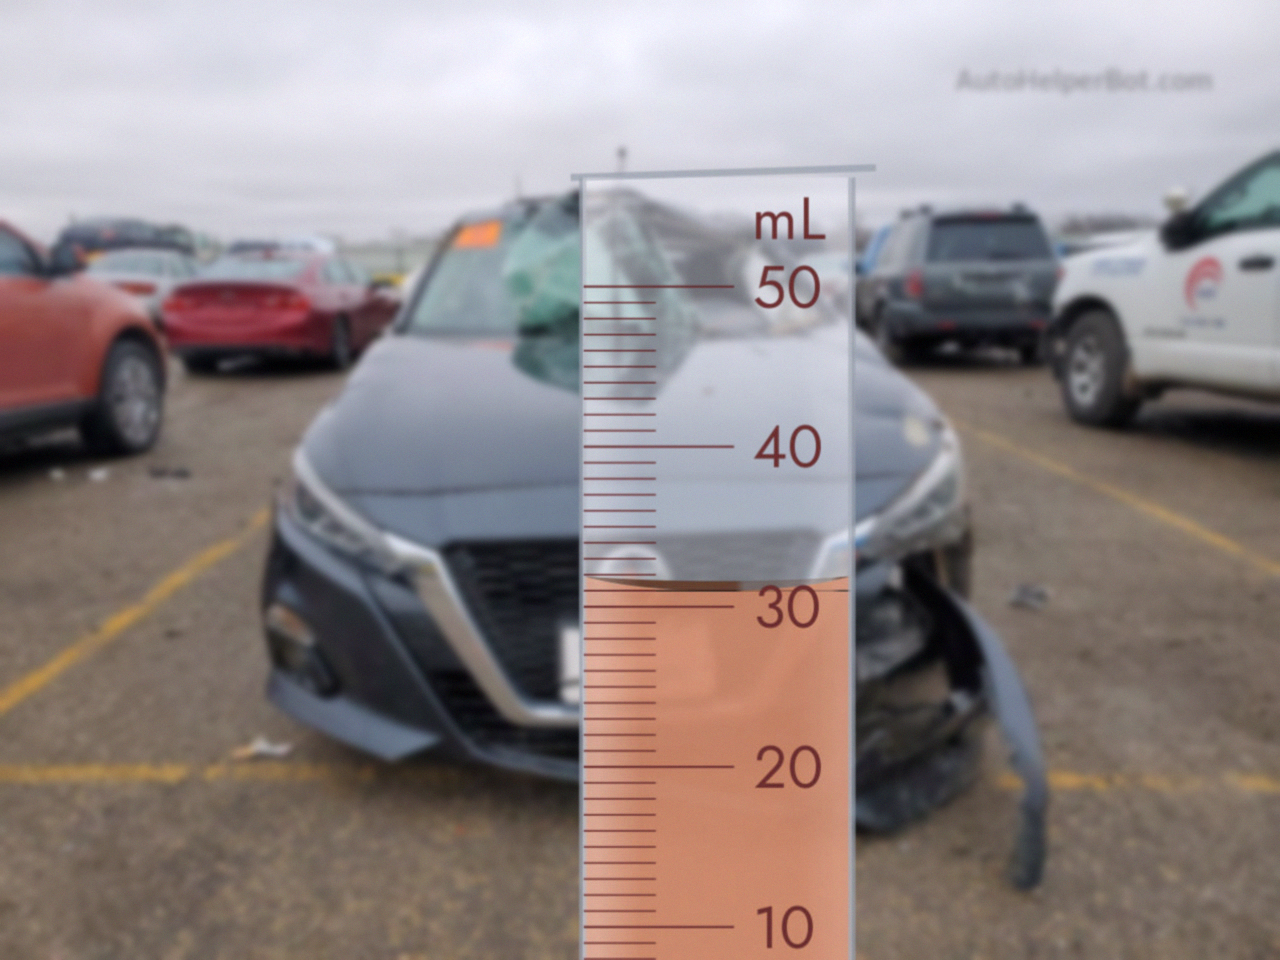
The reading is 31,mL
